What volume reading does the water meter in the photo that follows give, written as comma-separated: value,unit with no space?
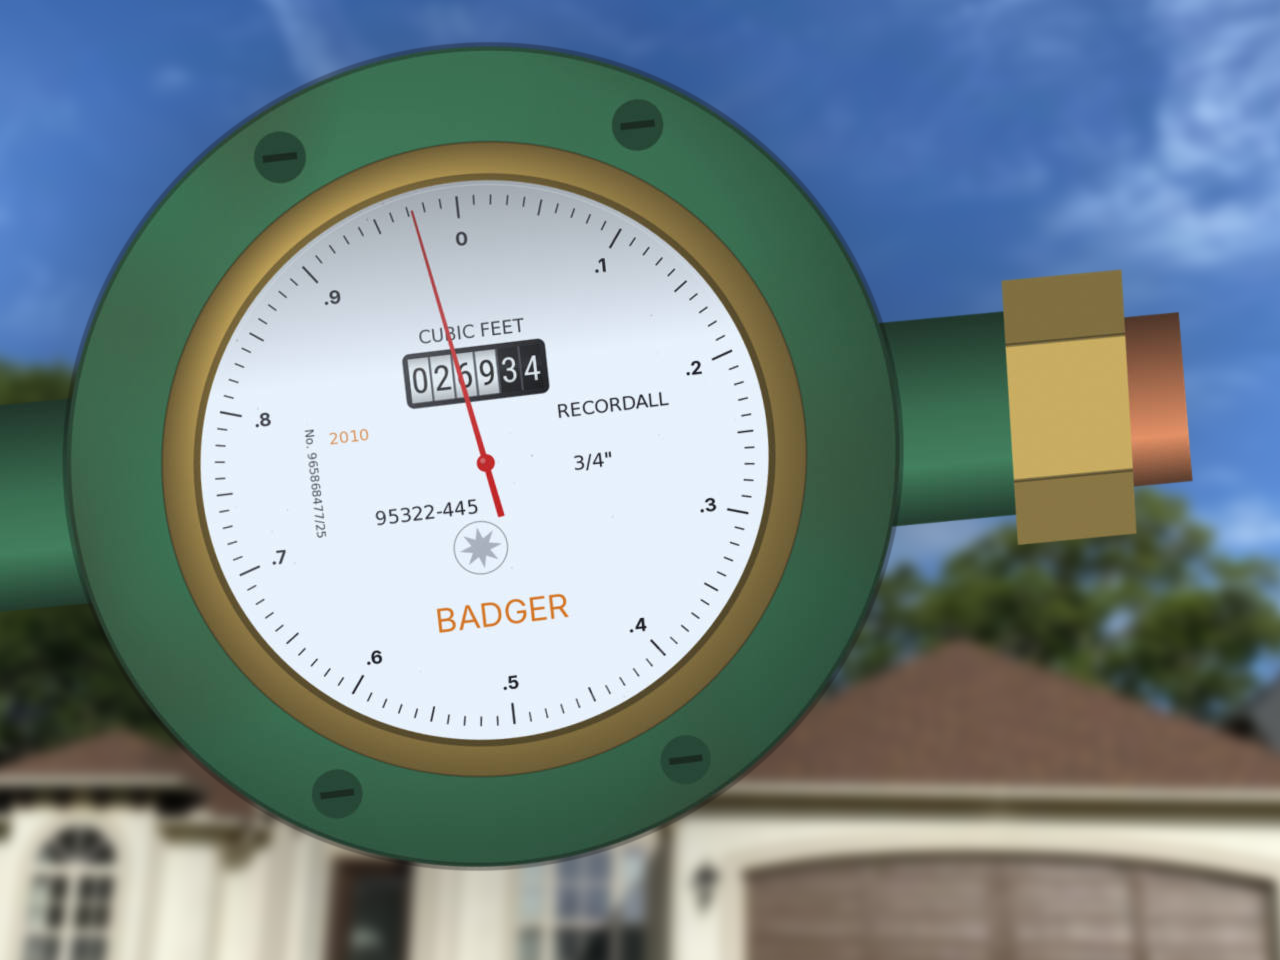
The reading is 26933.97,ft³
